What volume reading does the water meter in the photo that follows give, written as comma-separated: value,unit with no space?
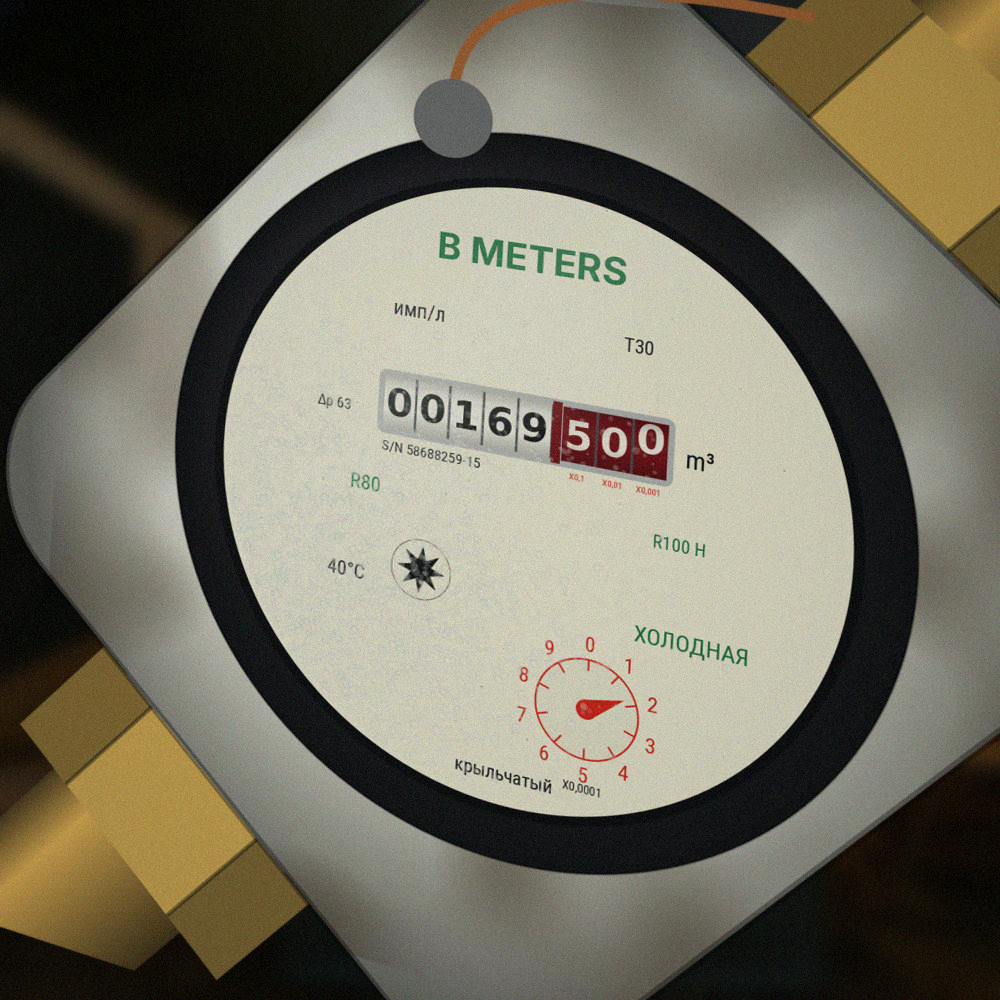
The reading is 169.5001,m³
